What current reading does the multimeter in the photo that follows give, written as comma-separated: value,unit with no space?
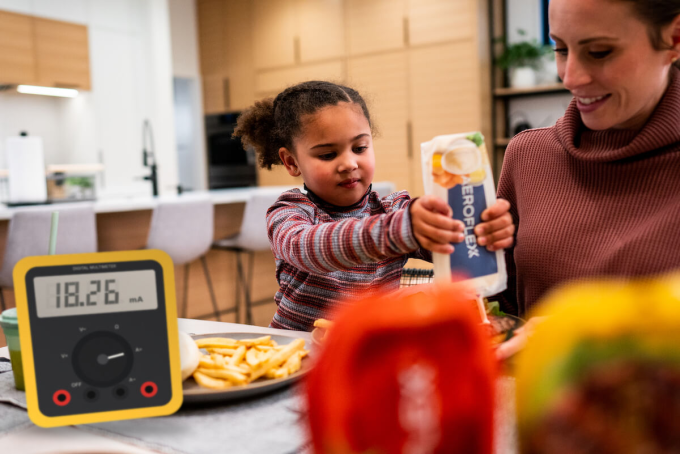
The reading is 18.26,mA
